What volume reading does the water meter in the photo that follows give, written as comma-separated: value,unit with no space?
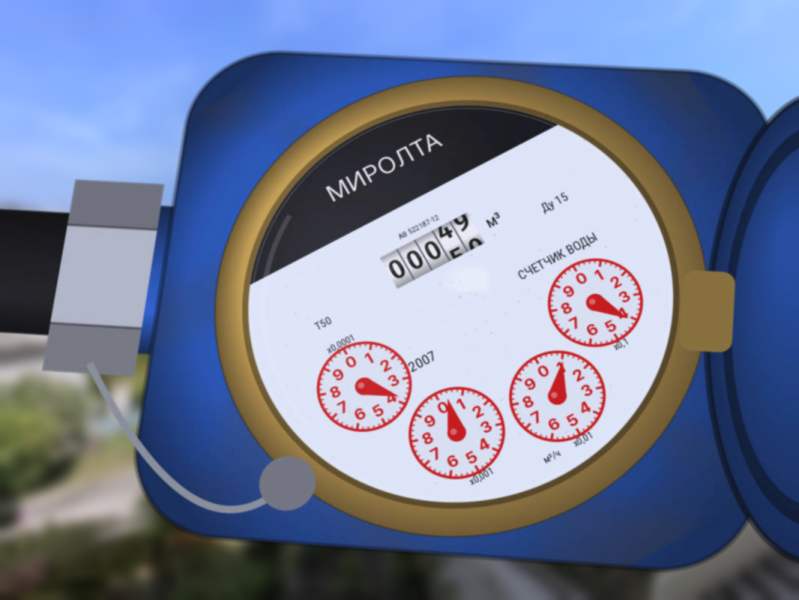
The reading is 49.4103,m³
